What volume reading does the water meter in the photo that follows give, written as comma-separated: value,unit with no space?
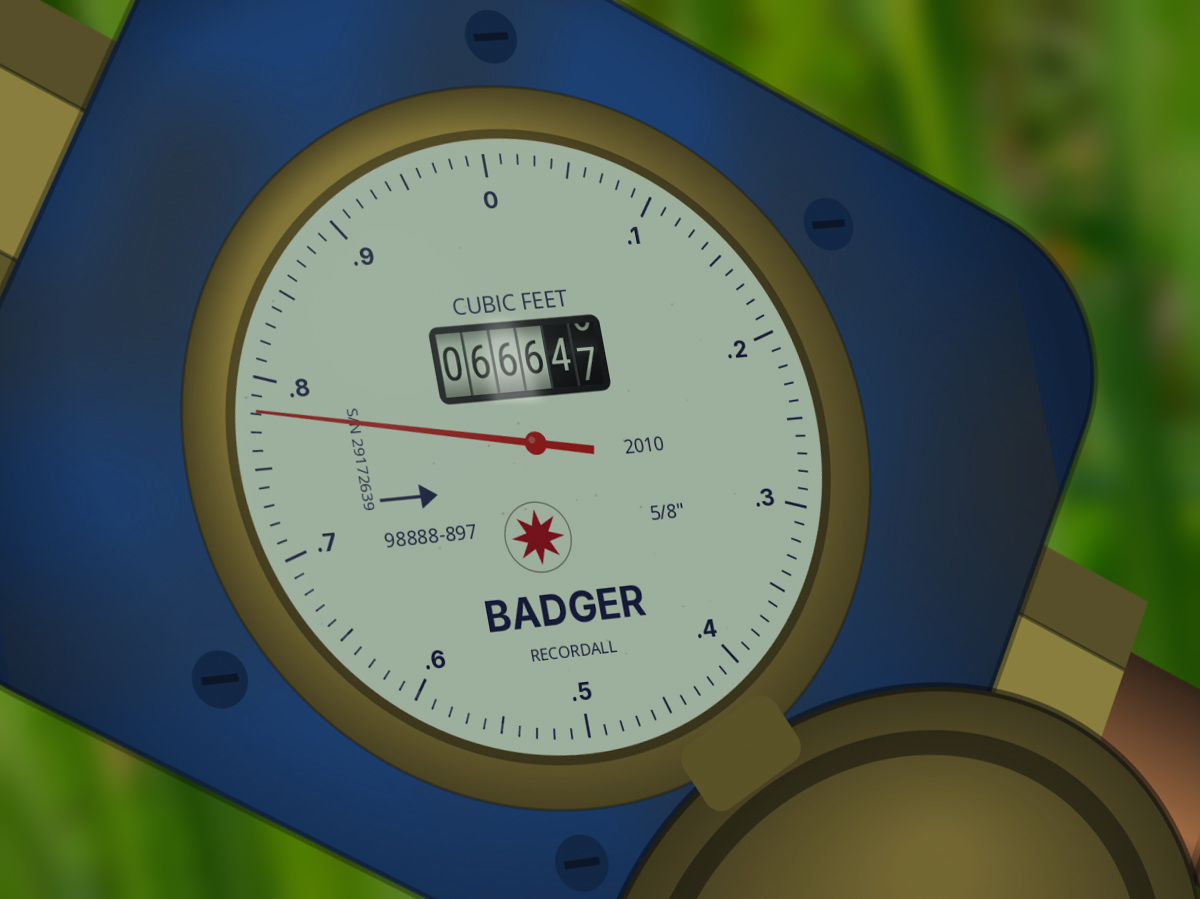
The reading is 66646.78,ft³
